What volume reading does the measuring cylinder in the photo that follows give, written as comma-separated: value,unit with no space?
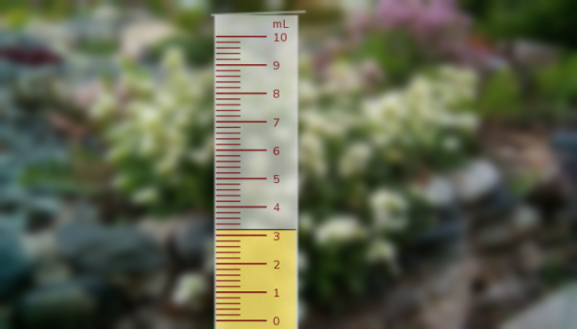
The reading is 3.2,mL
